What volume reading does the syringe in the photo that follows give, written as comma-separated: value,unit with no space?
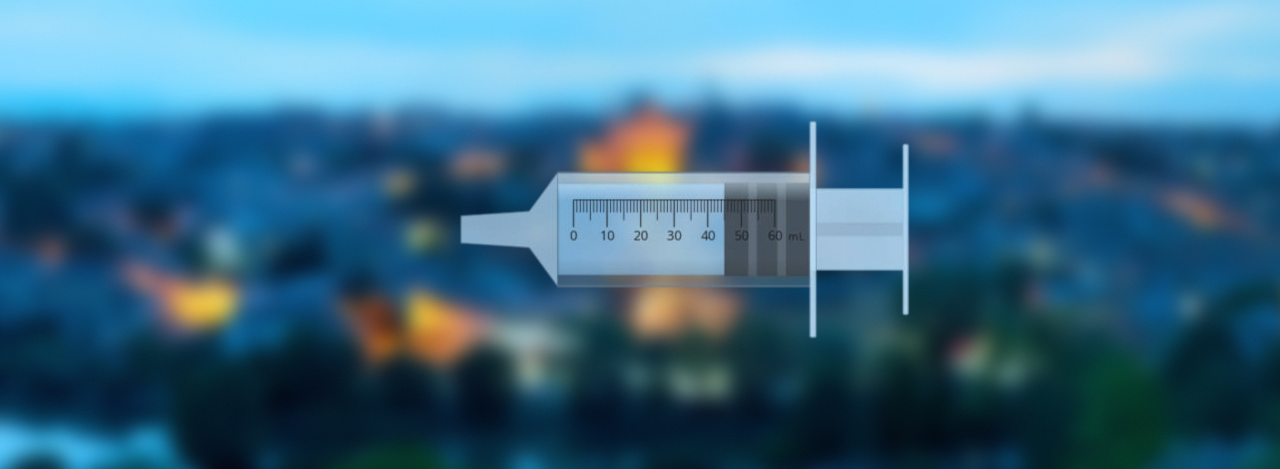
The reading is 45,mL
